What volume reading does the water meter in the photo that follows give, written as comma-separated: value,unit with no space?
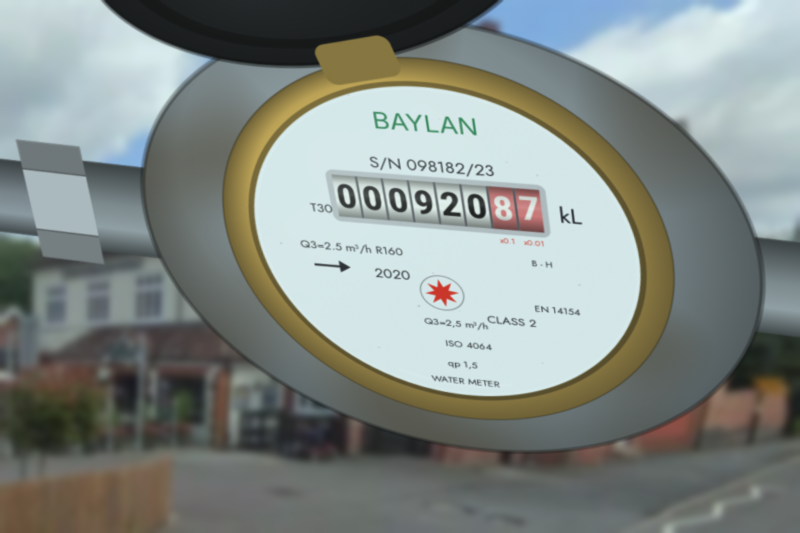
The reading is 920.87,kL
